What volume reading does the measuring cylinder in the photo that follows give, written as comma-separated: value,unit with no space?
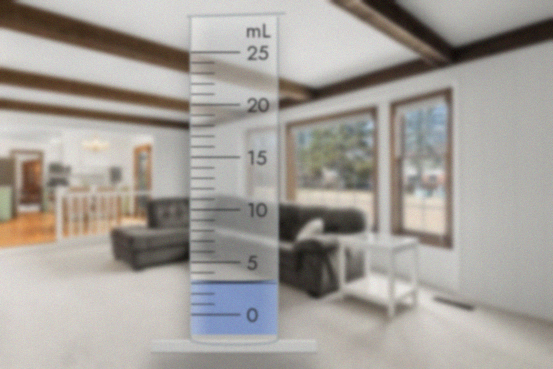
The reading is 3,mL
